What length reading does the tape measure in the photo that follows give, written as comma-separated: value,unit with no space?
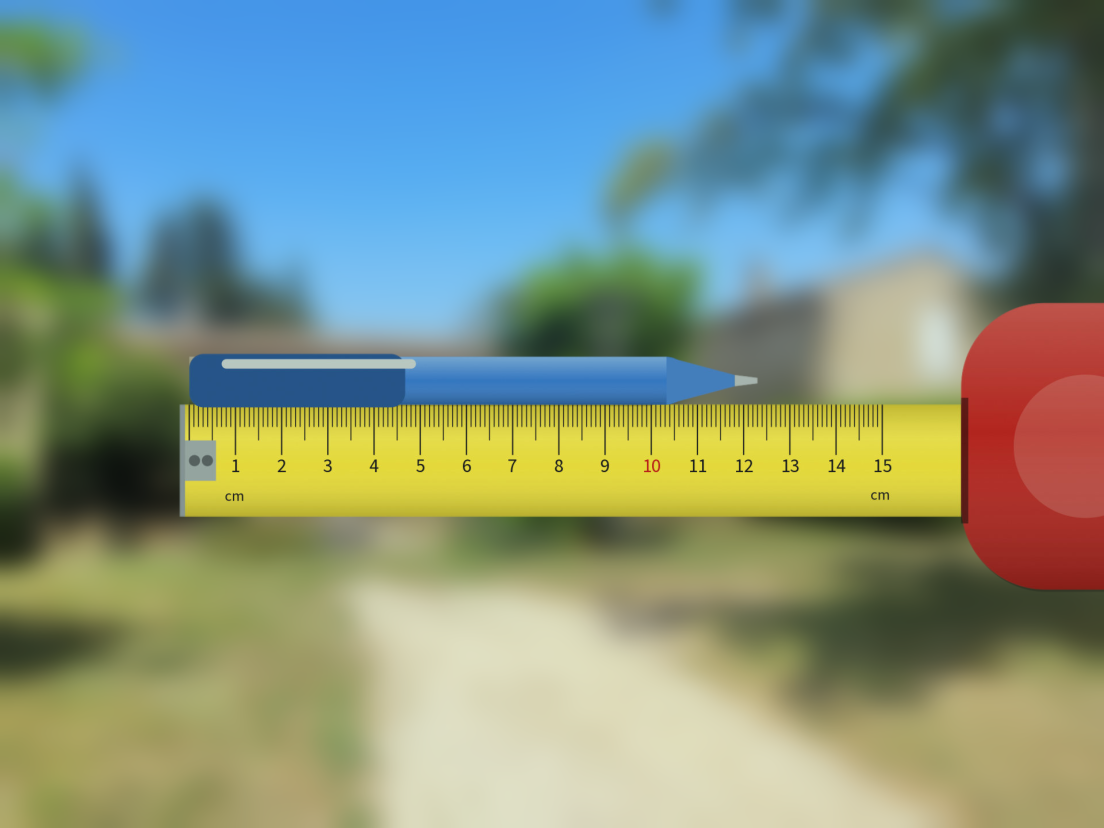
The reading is 12.3,cm
